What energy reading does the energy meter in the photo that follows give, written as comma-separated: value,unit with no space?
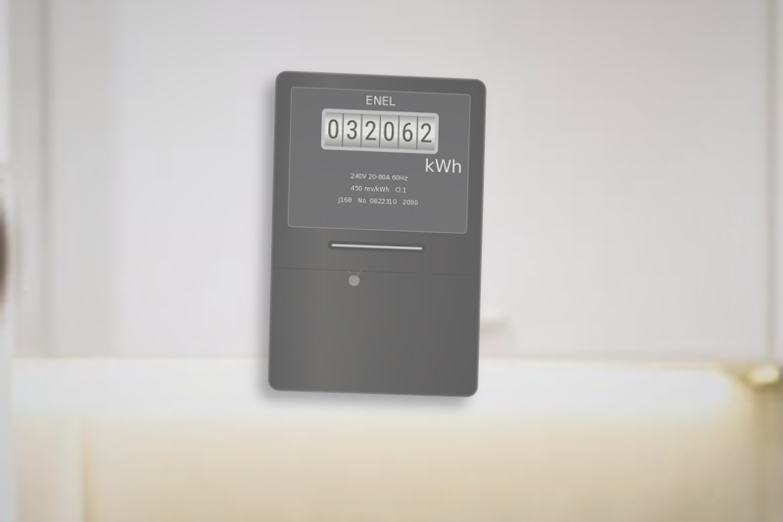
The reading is 32062,kWh
